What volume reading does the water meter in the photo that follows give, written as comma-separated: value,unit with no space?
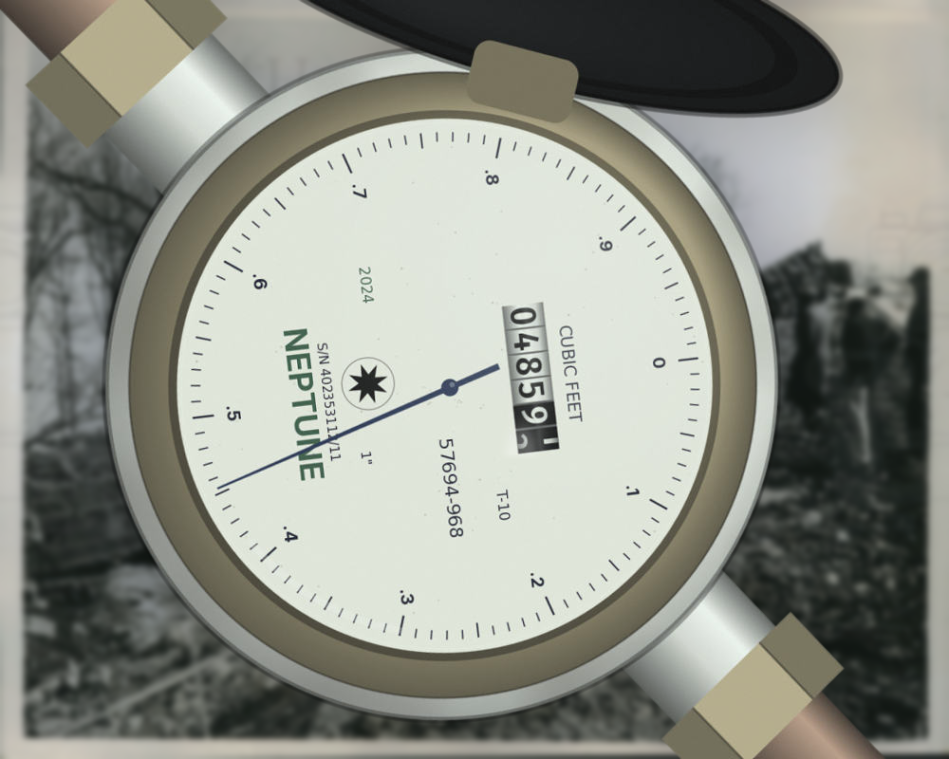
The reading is 48591.45,ft³
